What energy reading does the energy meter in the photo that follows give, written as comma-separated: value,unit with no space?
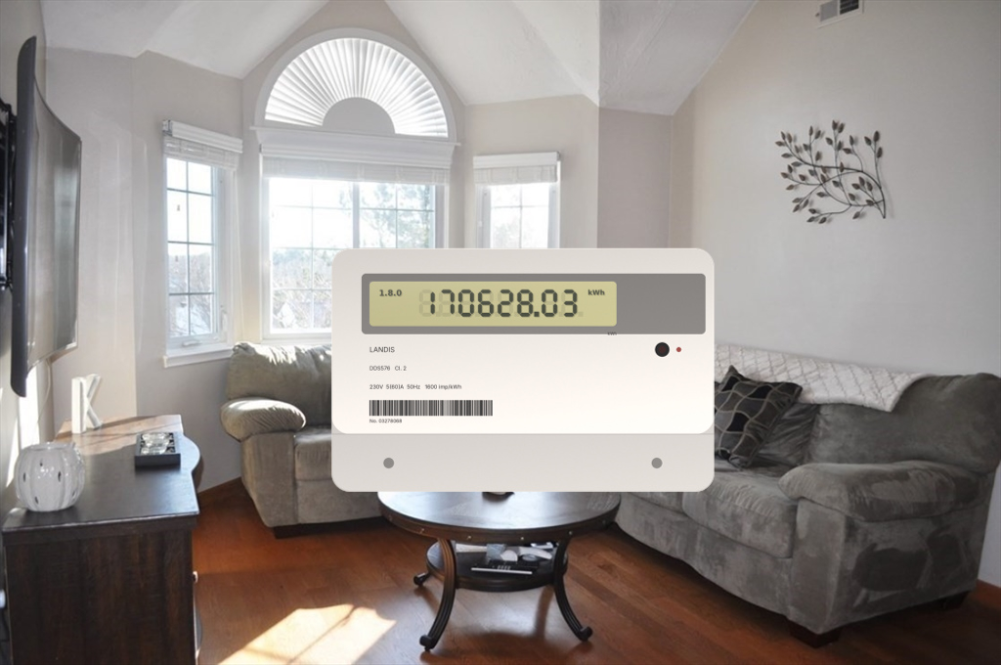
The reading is 170628.03,kWh
